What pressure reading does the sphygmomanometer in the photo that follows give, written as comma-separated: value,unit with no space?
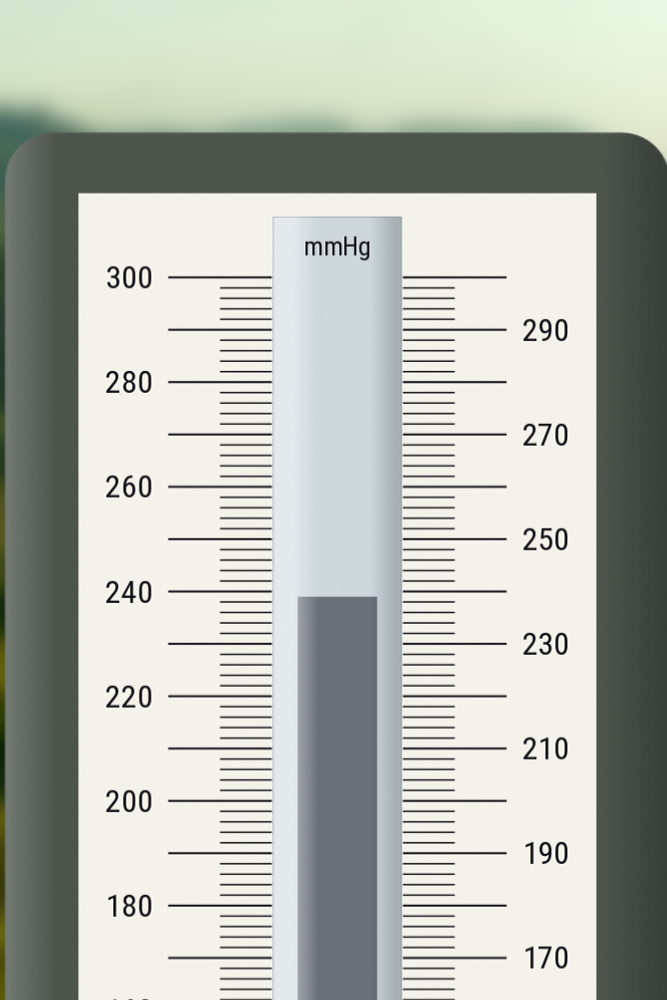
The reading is 239,mmHg
